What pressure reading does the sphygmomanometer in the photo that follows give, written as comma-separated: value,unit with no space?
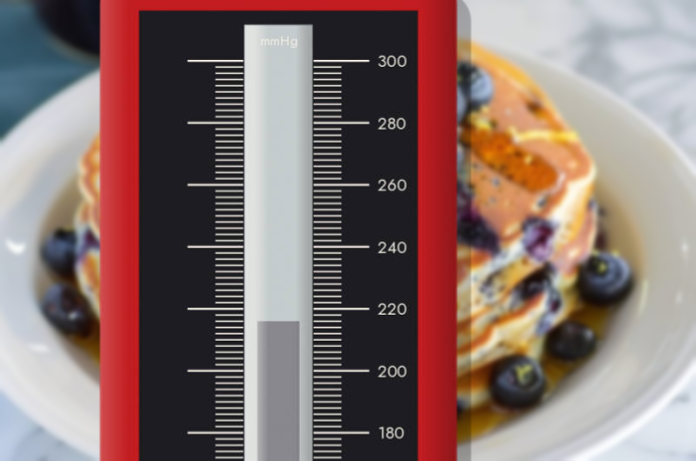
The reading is 216,mmHg
